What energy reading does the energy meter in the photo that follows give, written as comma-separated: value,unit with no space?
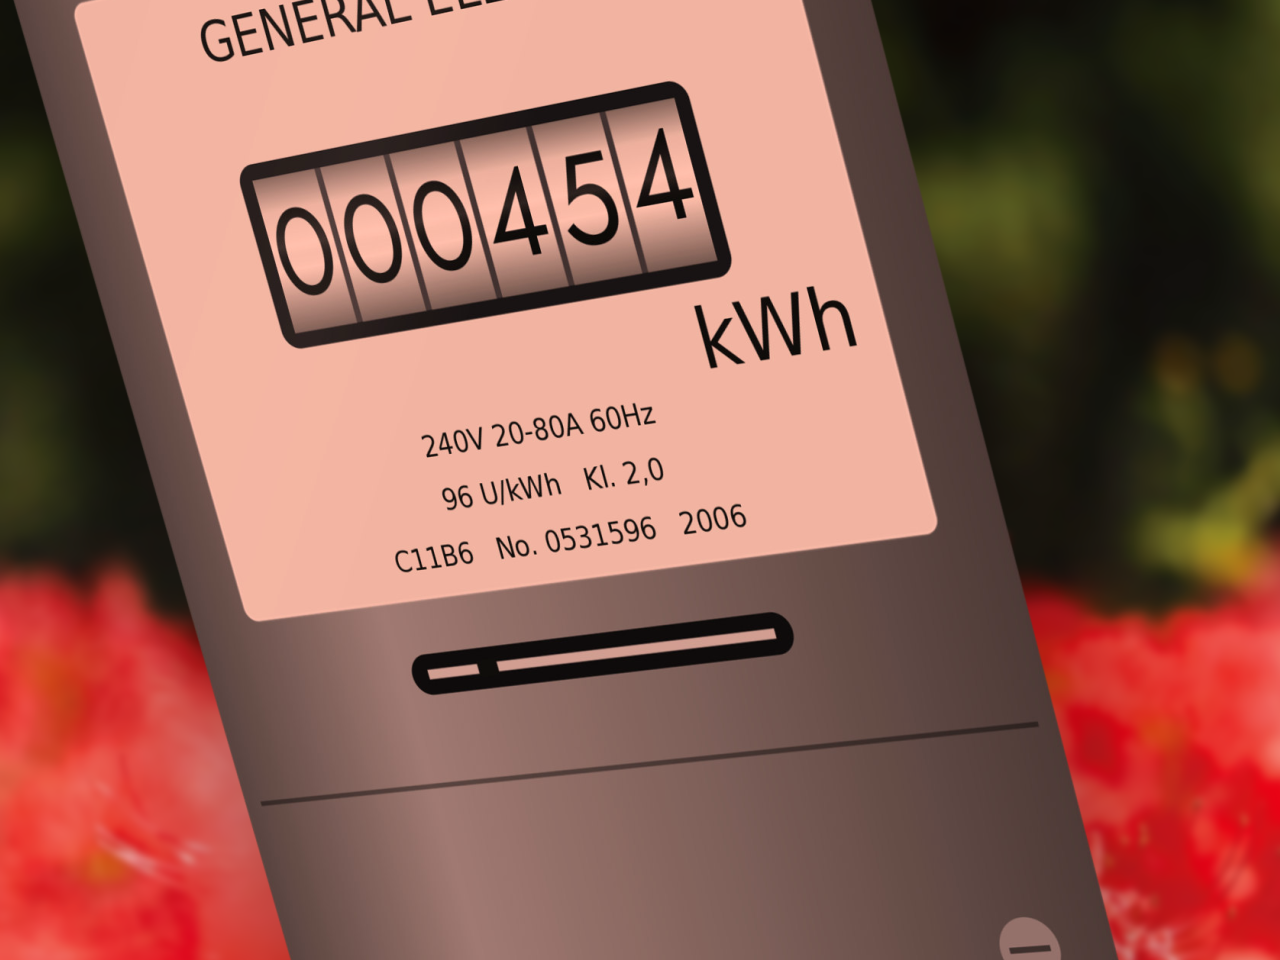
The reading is 454,kWh
